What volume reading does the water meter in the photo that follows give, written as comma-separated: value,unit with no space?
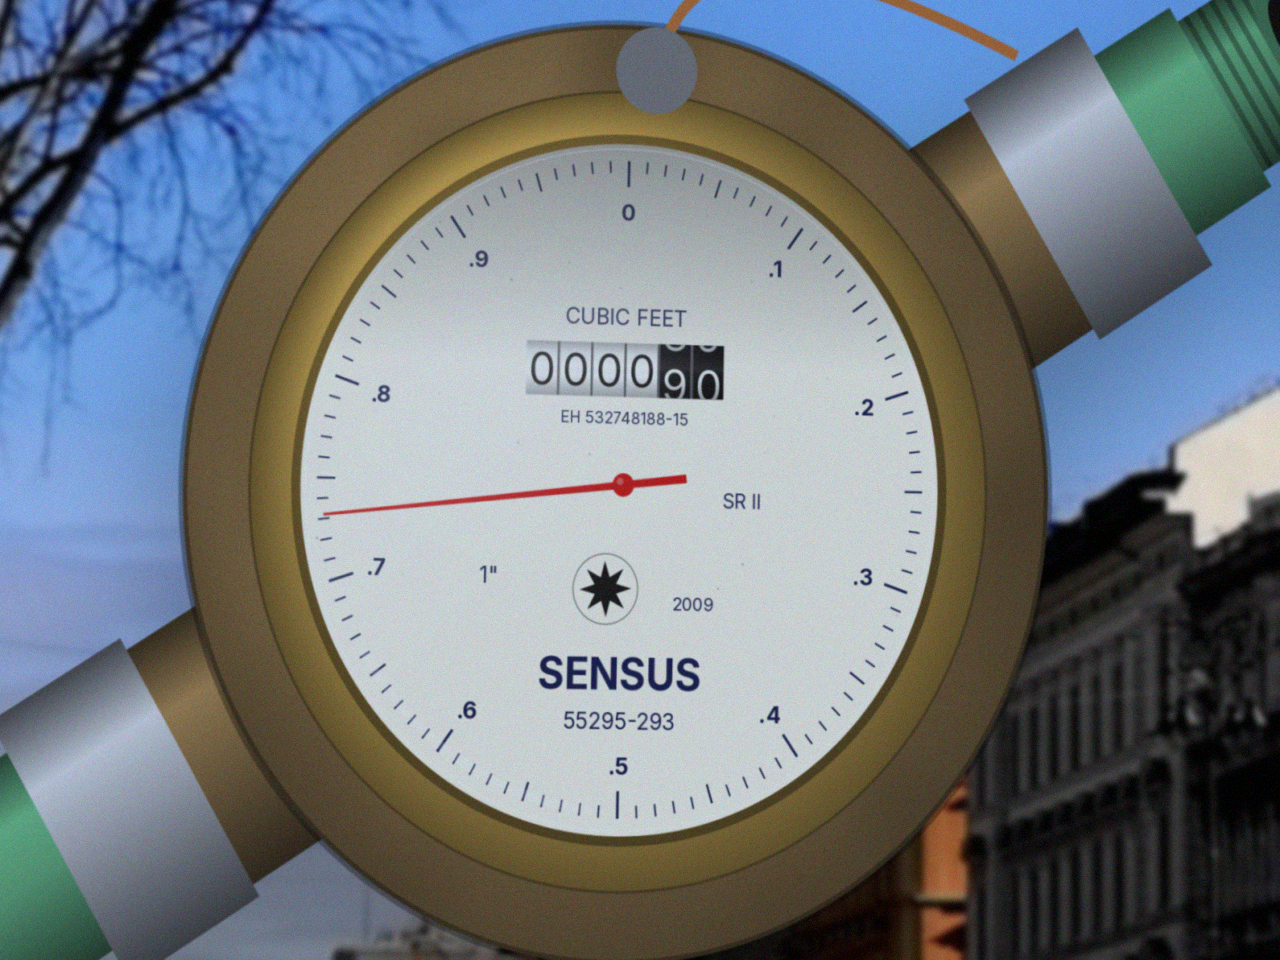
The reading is 89.73,ft³
